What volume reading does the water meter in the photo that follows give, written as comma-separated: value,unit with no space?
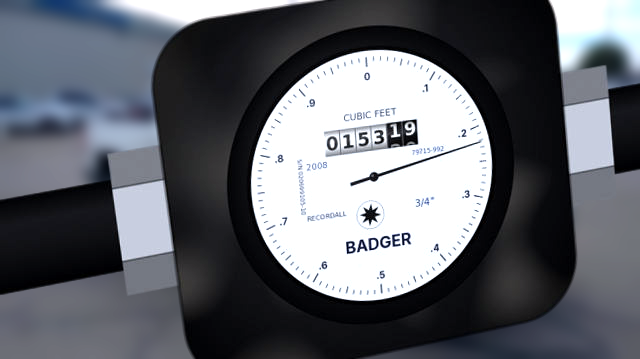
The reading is 15319.22,ft³
